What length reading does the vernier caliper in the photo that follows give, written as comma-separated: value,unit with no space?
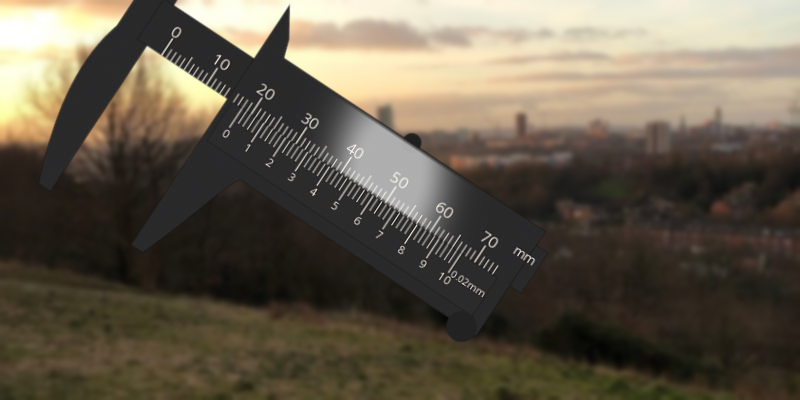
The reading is 18.0,mm
